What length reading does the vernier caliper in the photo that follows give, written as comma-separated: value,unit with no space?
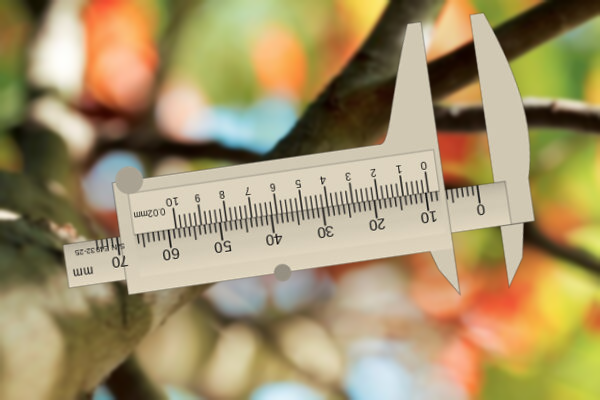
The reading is 9.5,mm
